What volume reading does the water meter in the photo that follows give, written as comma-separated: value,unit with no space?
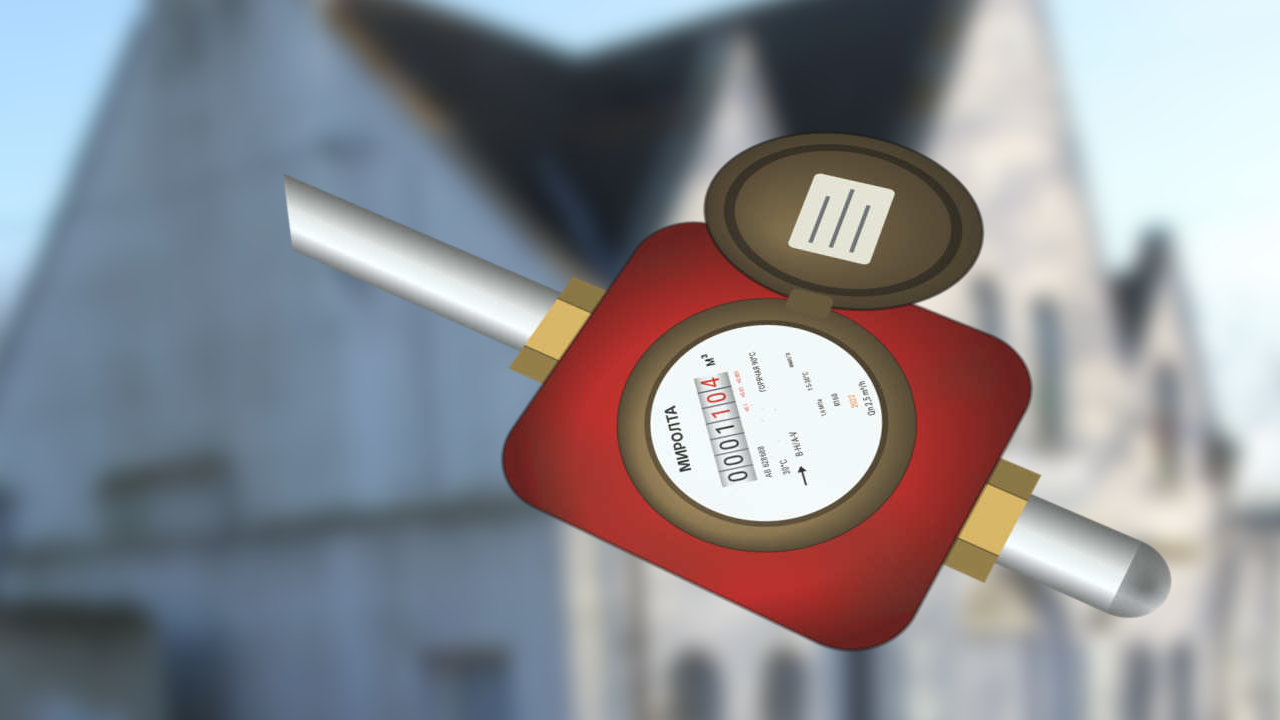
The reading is 1.104,m³
